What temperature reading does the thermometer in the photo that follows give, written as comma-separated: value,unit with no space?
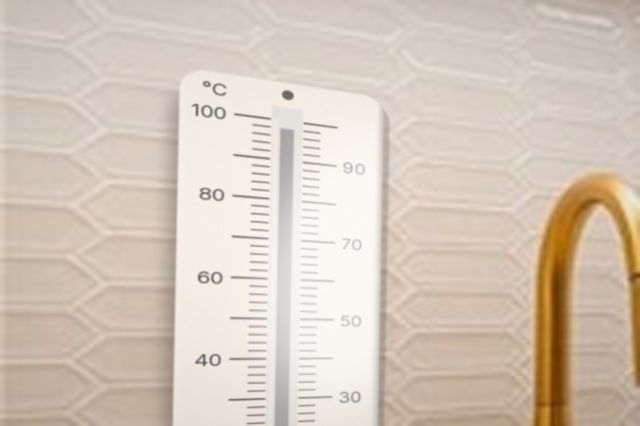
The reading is 98,°C
